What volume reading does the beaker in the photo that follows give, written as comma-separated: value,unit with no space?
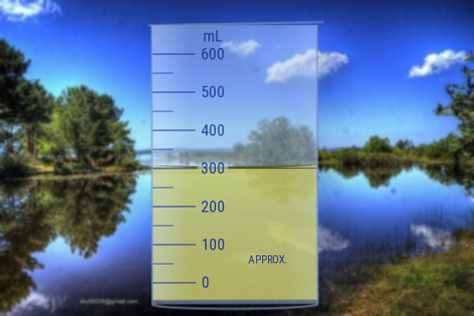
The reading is 300,mL
